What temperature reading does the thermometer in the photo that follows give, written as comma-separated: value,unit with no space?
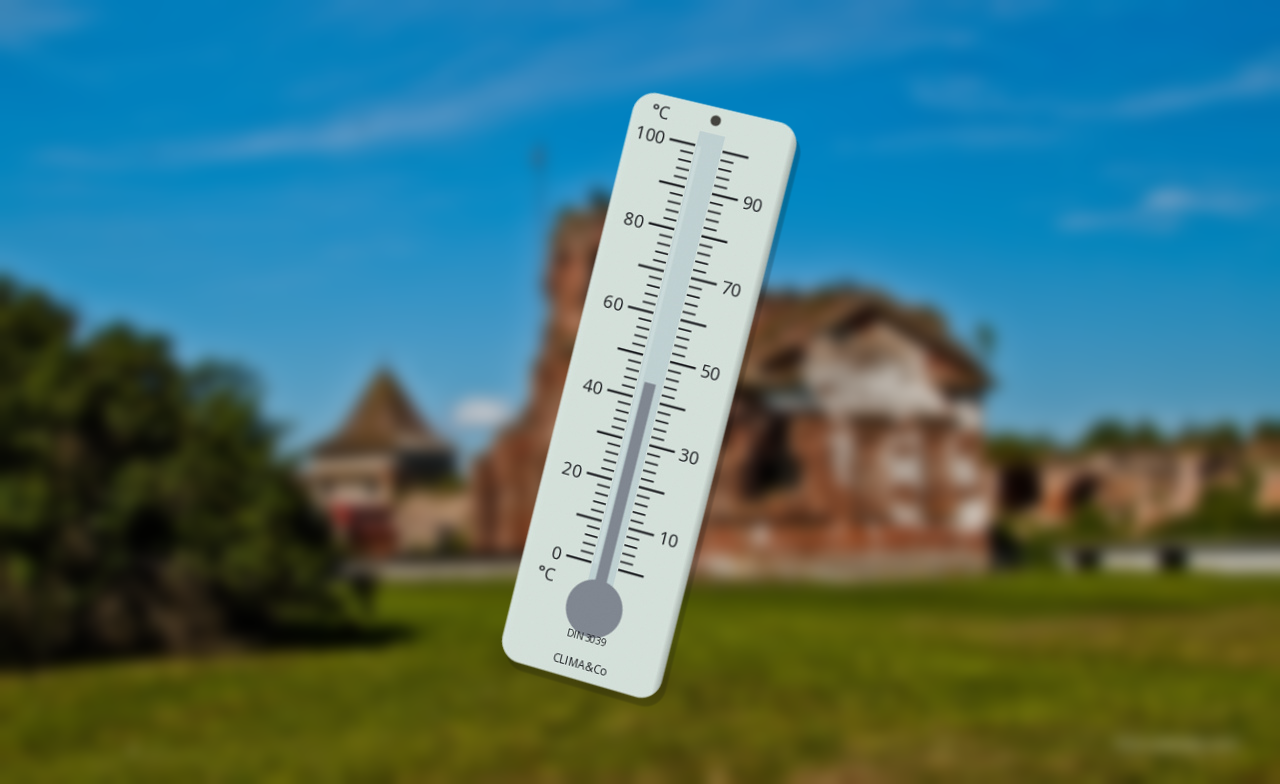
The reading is 44,°C
